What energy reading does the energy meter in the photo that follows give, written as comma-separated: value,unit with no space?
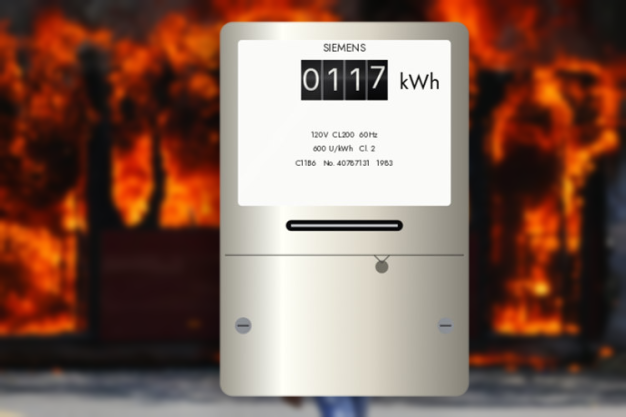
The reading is 117,kWh
